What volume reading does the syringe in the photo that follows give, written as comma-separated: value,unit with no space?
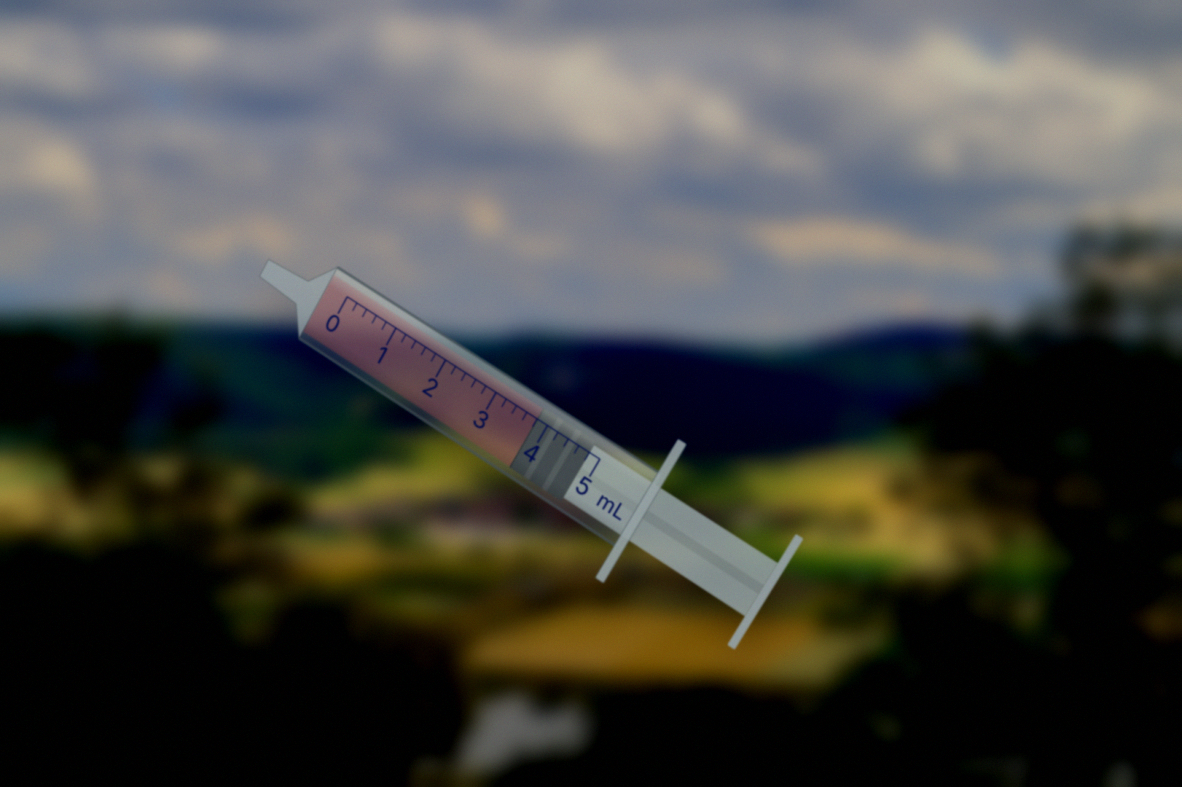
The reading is 3.8,mL
